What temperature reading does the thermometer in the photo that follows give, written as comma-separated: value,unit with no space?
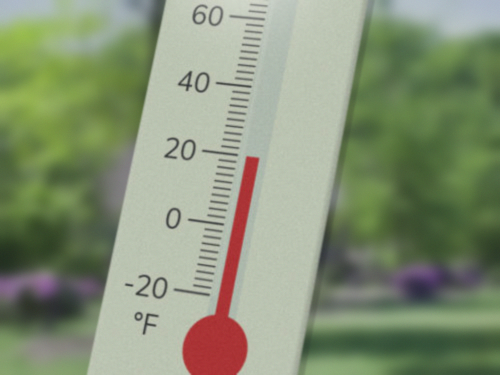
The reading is 20,°F
